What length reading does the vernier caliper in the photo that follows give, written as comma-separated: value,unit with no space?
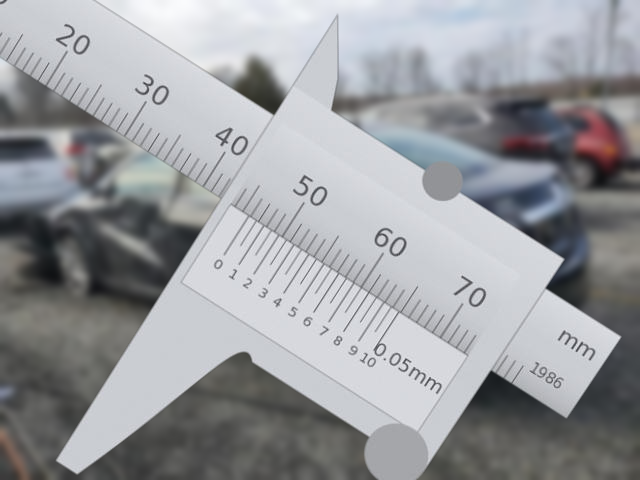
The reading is 45.8,mm
